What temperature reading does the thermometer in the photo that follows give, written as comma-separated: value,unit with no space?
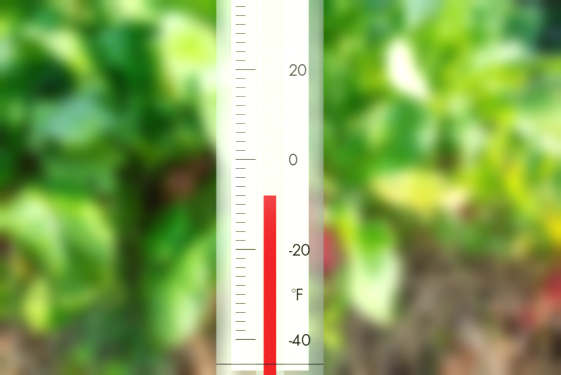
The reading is -8,°F
